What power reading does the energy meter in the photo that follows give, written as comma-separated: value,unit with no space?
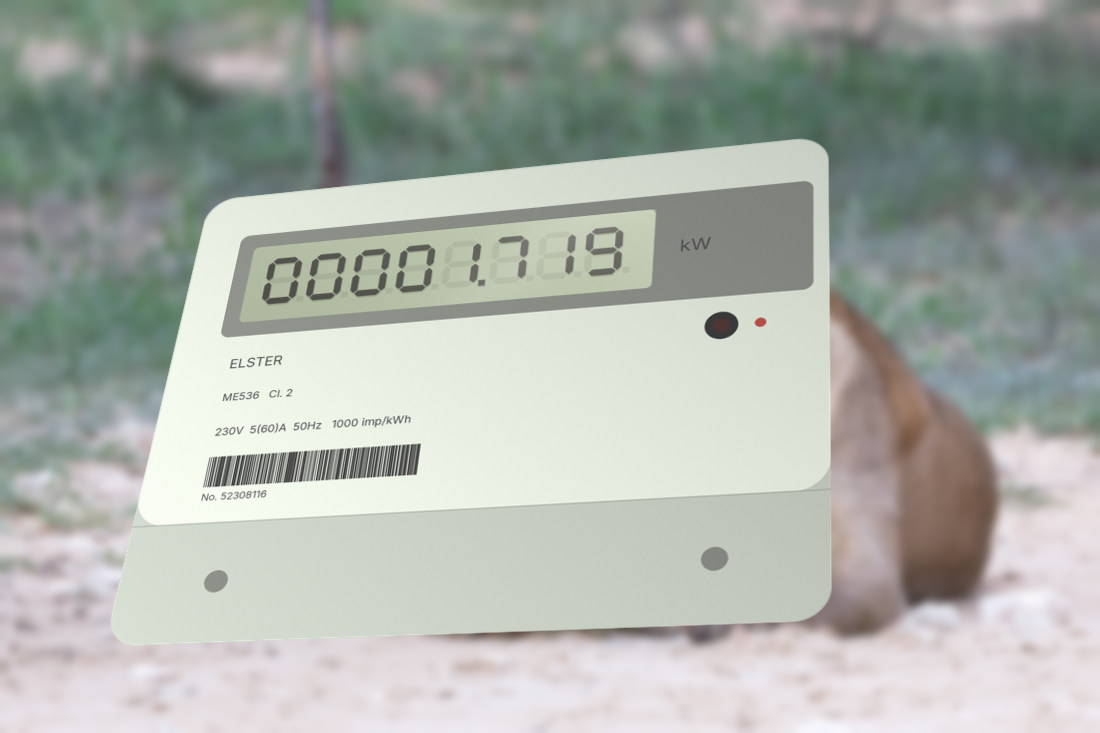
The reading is 1.719,kW
